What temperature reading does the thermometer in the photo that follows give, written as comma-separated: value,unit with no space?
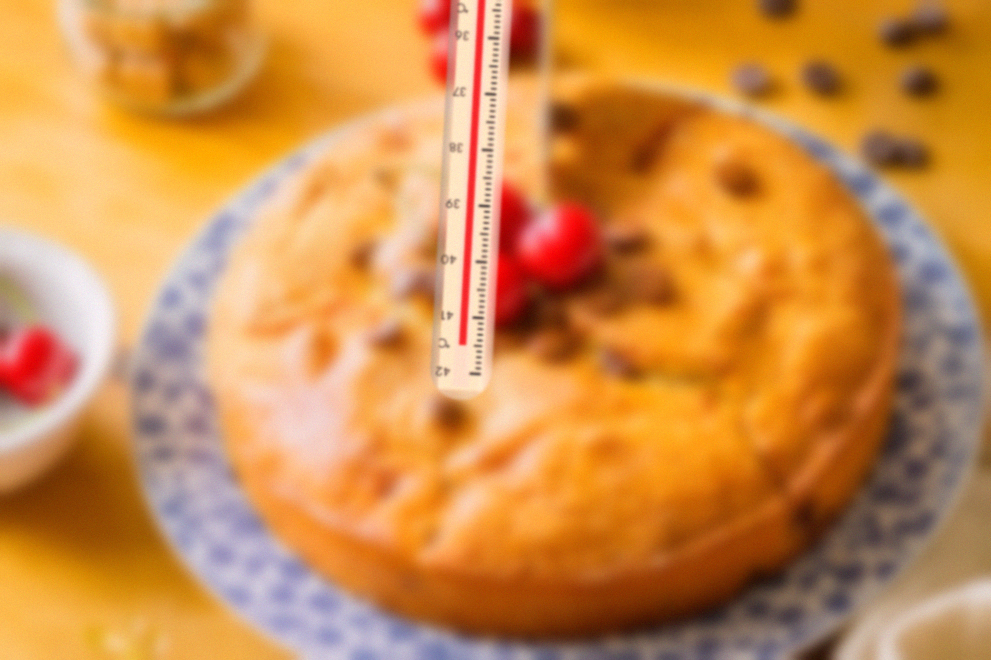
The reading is 41.5,°C
